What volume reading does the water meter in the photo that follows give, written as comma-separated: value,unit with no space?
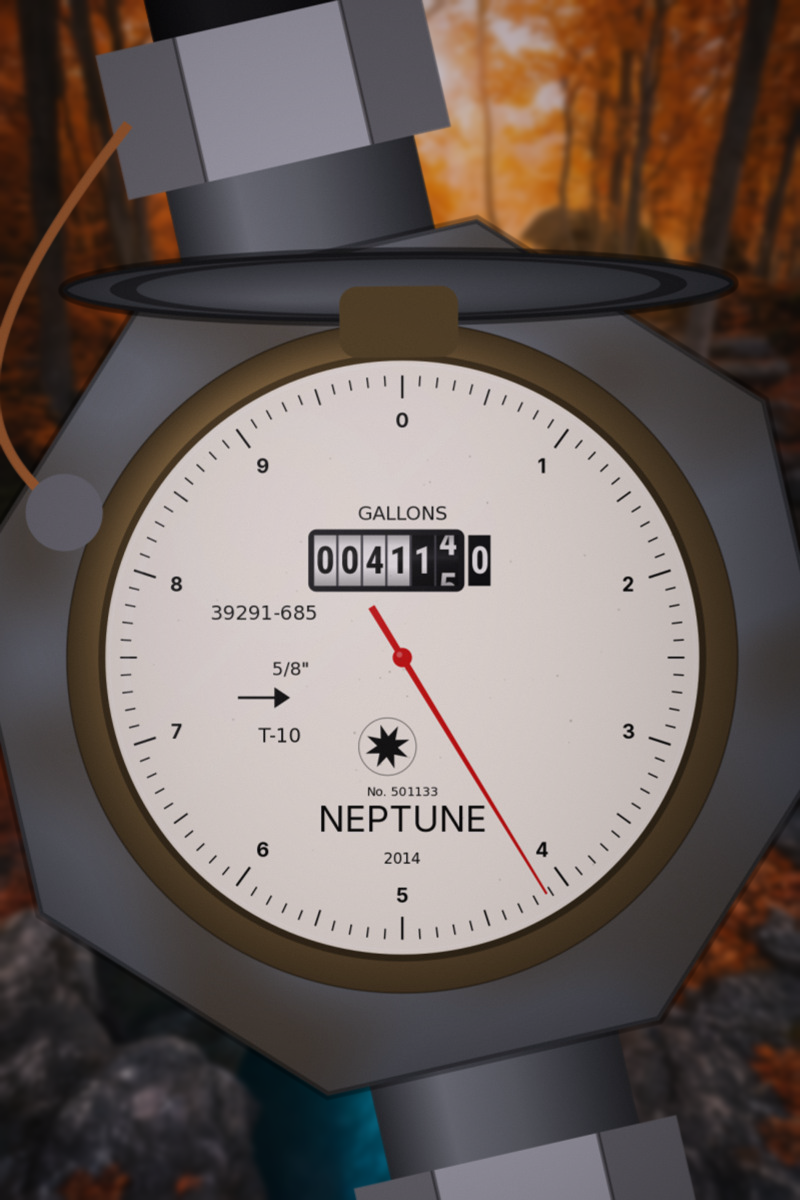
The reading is 41144.1,gal
